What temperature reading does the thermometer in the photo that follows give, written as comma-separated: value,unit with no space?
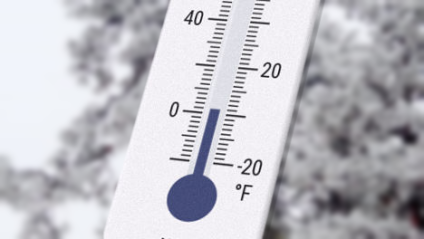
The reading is 2,°F
